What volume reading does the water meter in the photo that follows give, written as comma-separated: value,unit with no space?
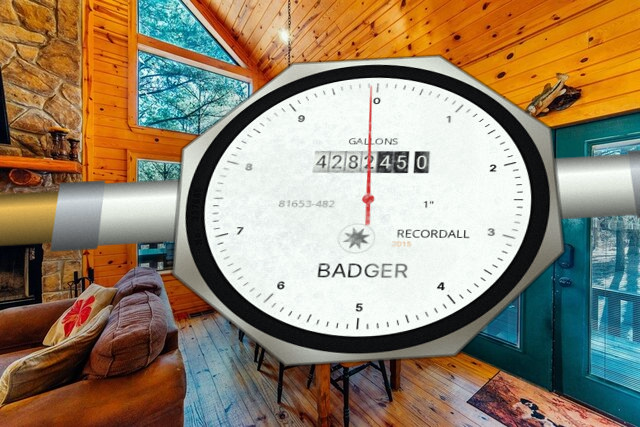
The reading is 4282449.9,gal
